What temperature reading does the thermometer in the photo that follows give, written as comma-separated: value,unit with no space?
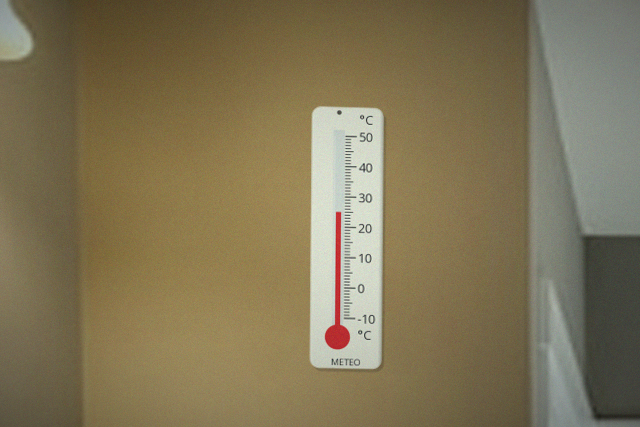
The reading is 25,°C
